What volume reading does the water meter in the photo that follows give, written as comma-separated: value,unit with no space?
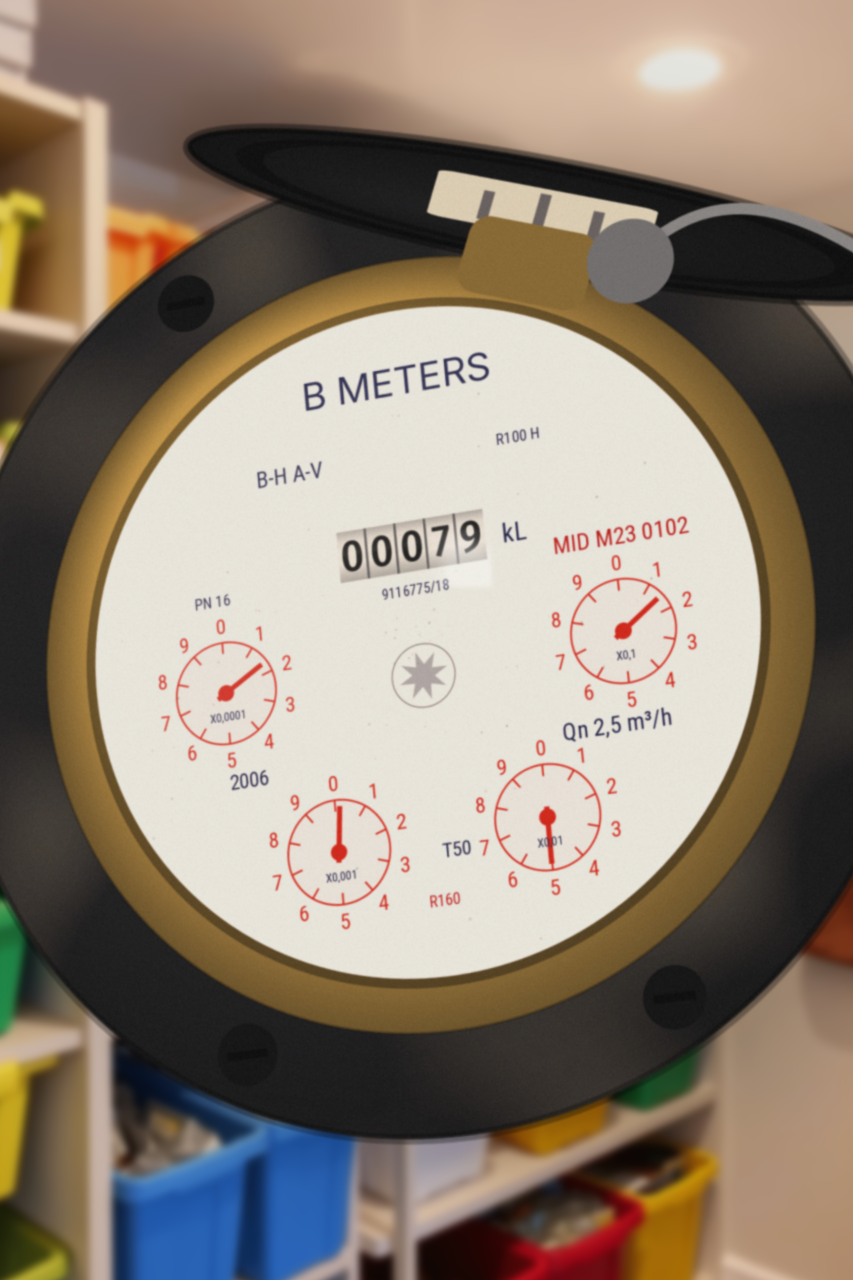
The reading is 79.1501,kL
